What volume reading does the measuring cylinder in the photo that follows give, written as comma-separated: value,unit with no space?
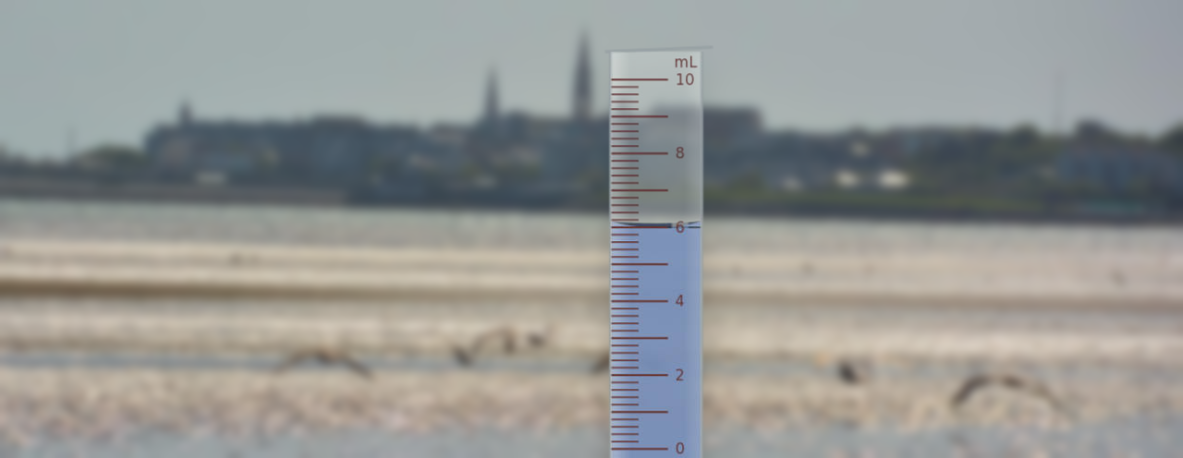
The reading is 6,mL
